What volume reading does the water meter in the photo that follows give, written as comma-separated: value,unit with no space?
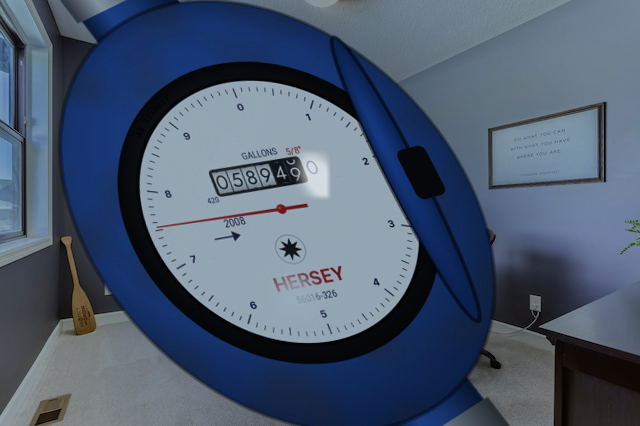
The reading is 589487.5,gal
